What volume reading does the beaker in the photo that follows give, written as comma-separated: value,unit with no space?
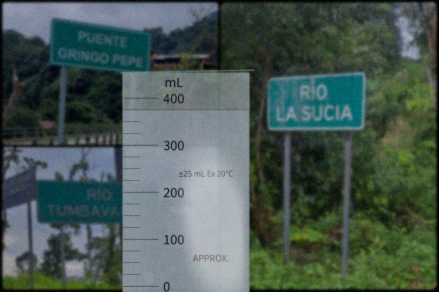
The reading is 375,mL
